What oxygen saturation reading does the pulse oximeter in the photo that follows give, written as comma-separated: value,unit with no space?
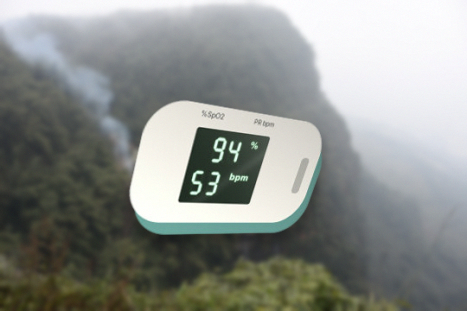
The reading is 94,%
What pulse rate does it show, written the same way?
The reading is 53,bpm
